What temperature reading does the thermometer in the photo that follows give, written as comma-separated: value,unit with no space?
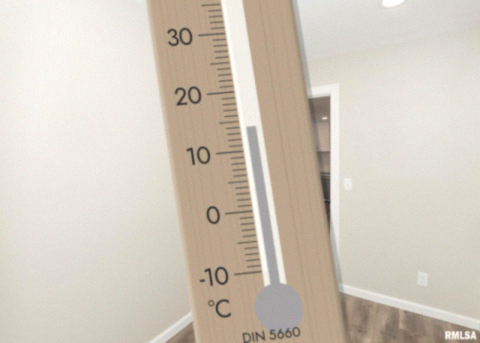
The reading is 14,°C
